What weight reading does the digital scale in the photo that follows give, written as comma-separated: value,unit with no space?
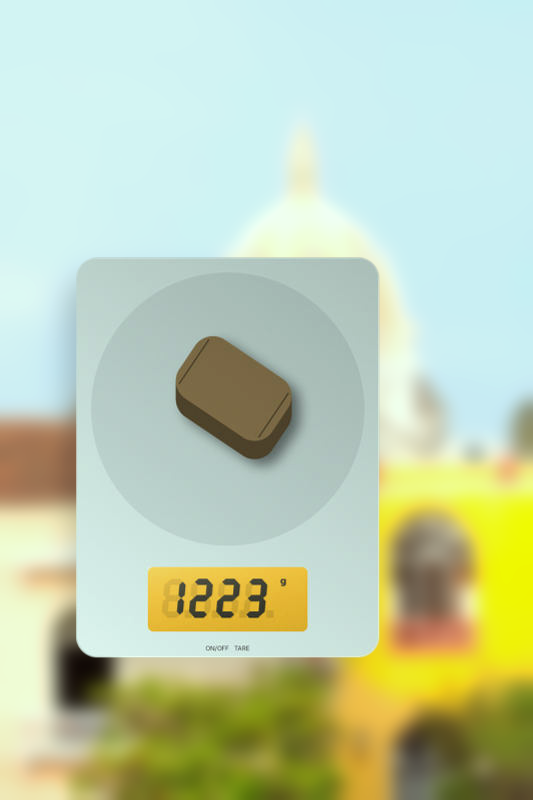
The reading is 1223,g
